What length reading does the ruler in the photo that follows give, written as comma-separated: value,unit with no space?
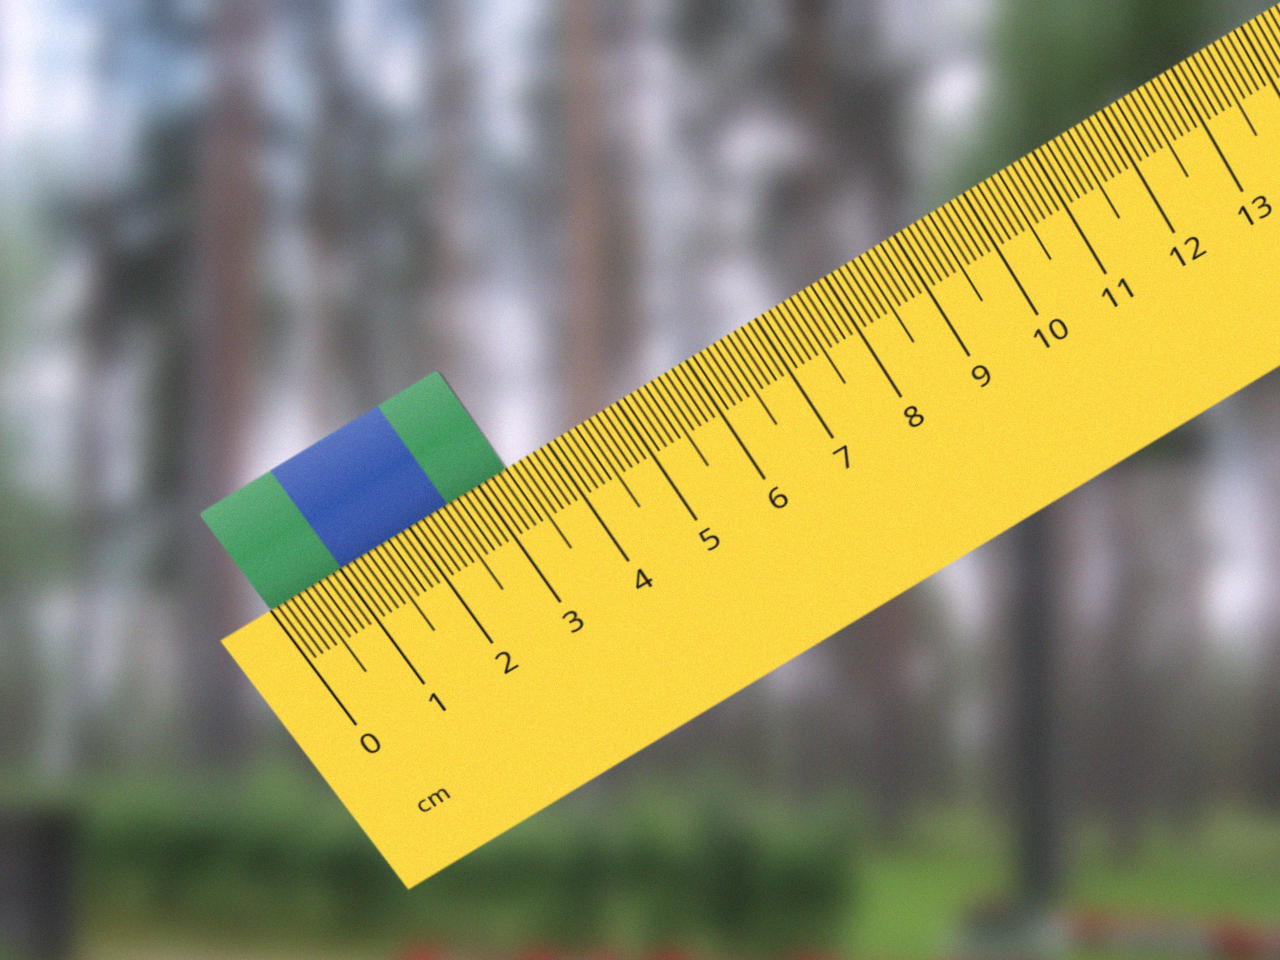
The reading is 3.4,cm
